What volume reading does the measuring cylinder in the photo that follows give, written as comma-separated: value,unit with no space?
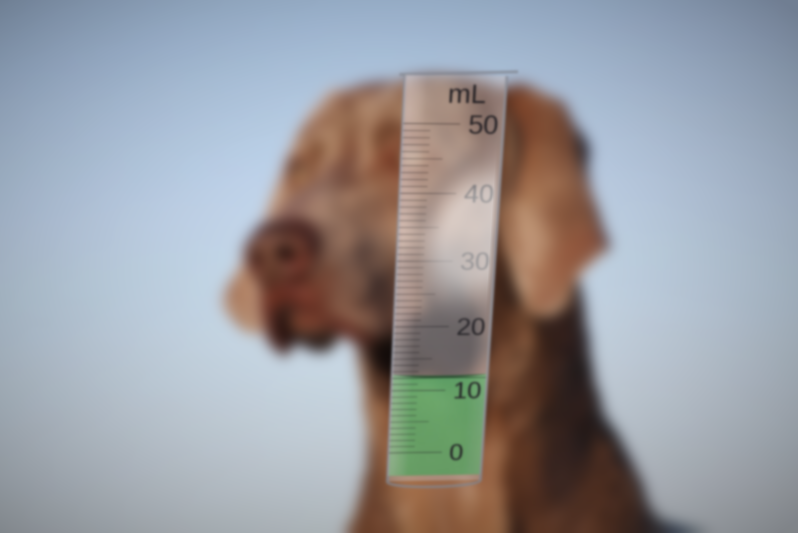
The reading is 12,mL
